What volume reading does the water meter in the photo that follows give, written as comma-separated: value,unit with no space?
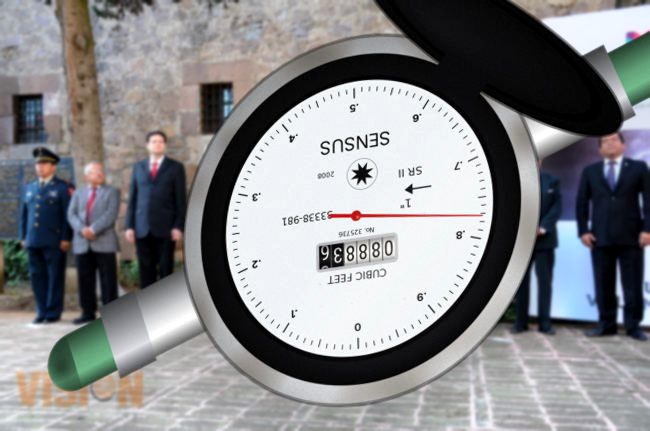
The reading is 88835.77,ft³
